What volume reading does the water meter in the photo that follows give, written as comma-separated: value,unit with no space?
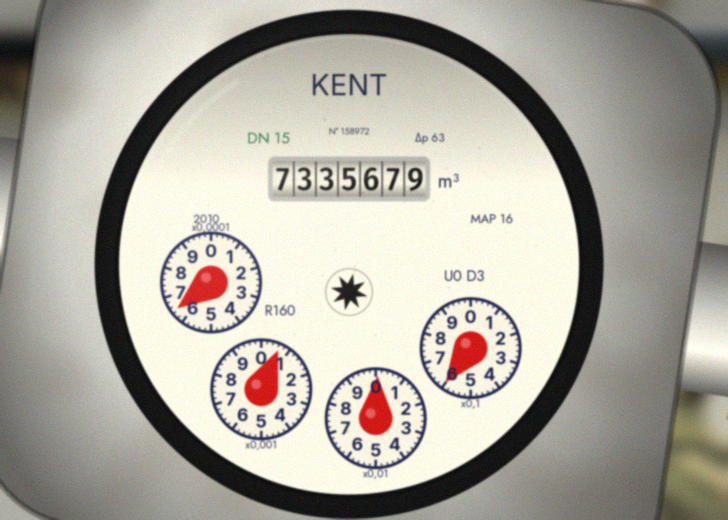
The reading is 7335679.6006,m³
